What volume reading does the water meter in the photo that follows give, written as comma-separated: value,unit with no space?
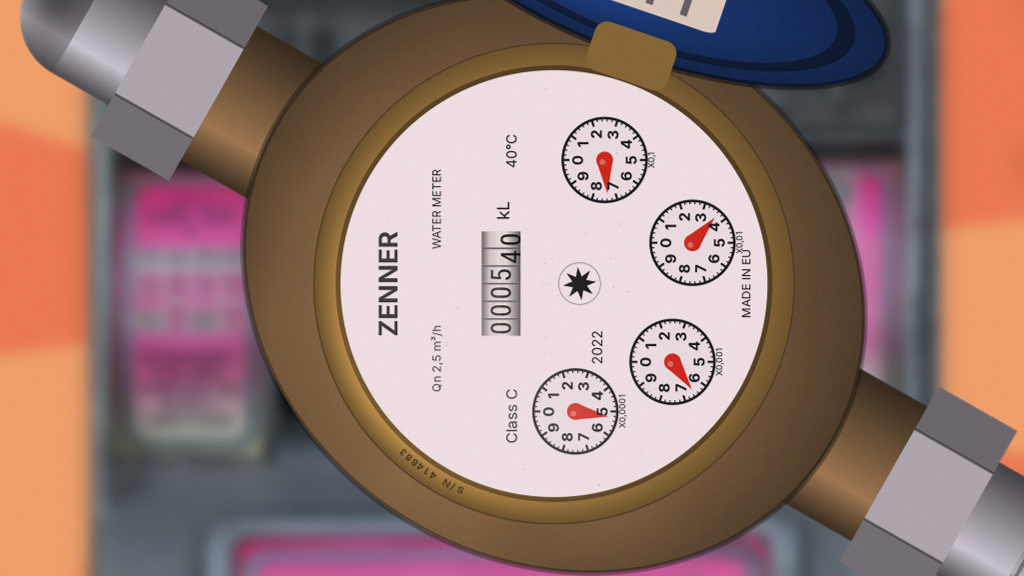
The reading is 539.7365,kL
